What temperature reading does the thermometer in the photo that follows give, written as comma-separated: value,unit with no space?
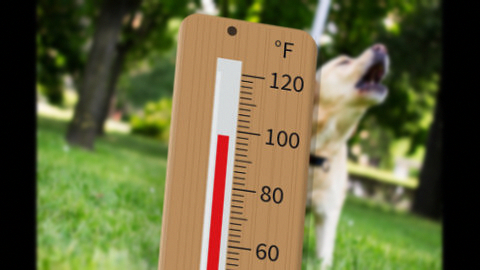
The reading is 98,°F
